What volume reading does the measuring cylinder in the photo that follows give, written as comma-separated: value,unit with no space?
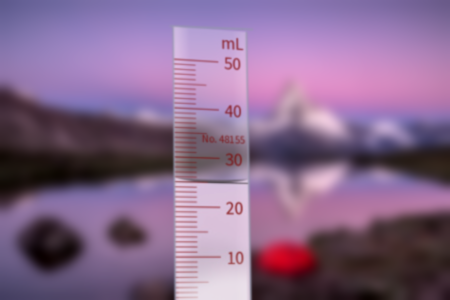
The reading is 25,mL
